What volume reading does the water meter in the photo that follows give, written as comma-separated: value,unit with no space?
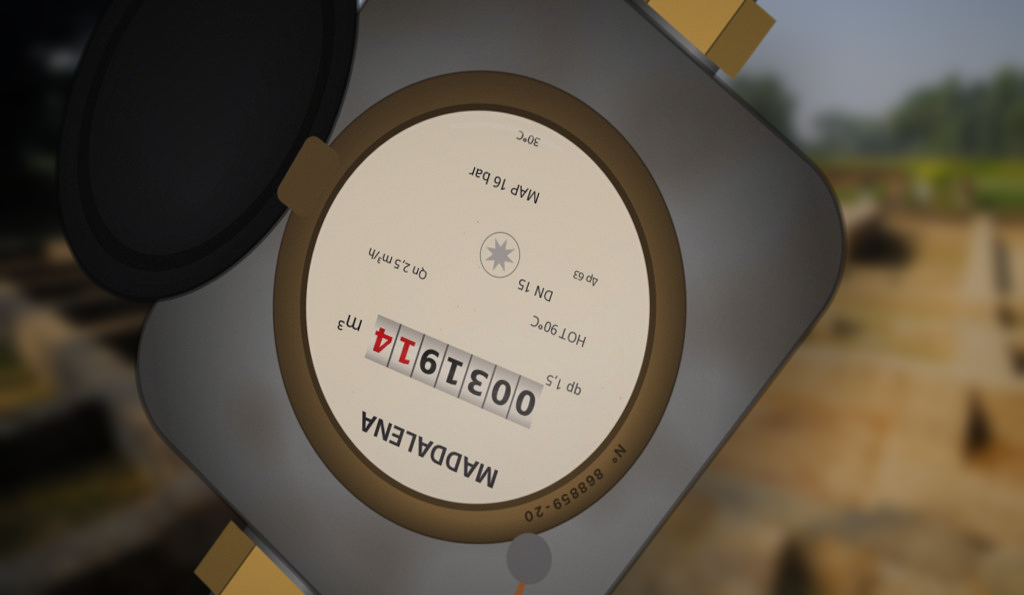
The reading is 319.14,m³
